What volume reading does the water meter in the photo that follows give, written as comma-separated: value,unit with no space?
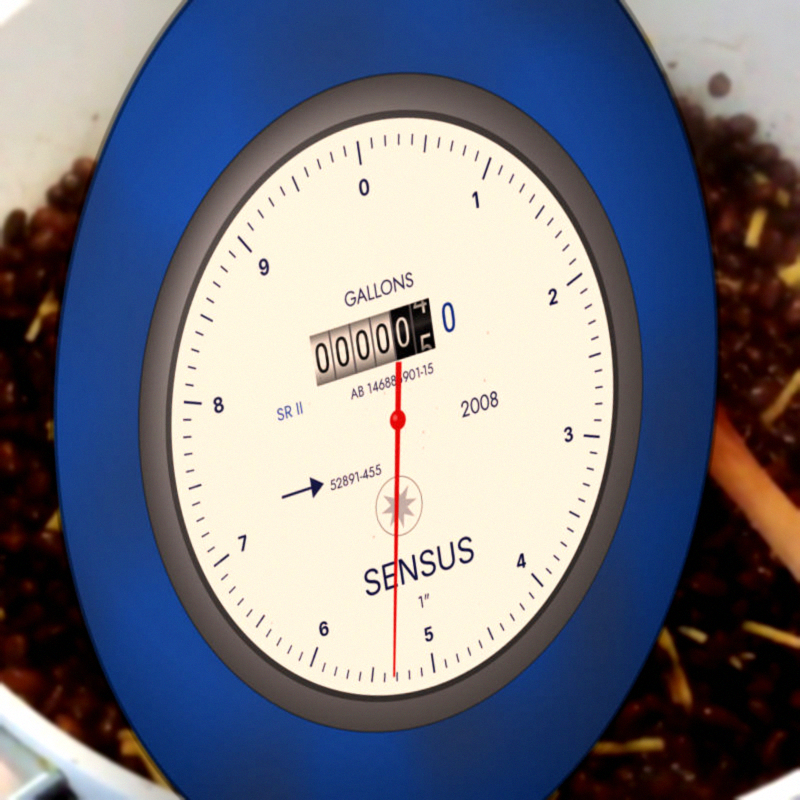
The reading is 45.3,gal
